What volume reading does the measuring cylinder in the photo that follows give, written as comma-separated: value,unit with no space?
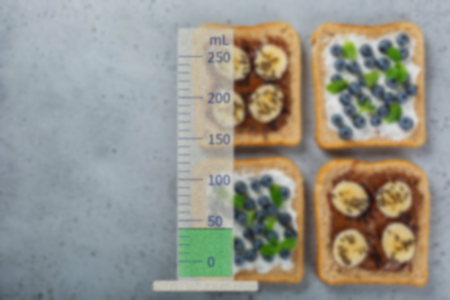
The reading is 40,mL
